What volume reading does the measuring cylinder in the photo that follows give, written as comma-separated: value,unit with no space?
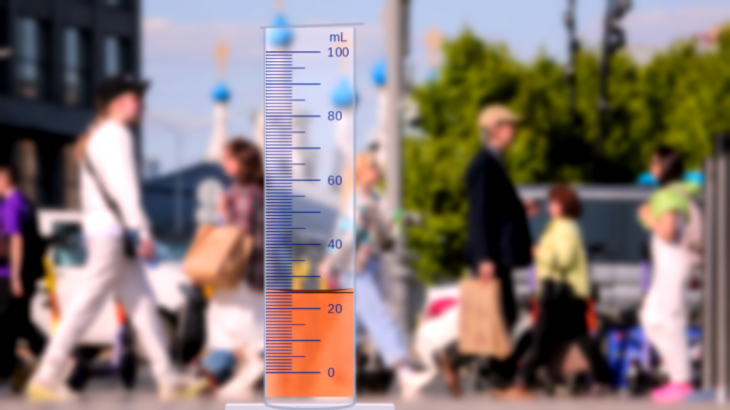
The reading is 25,mL
